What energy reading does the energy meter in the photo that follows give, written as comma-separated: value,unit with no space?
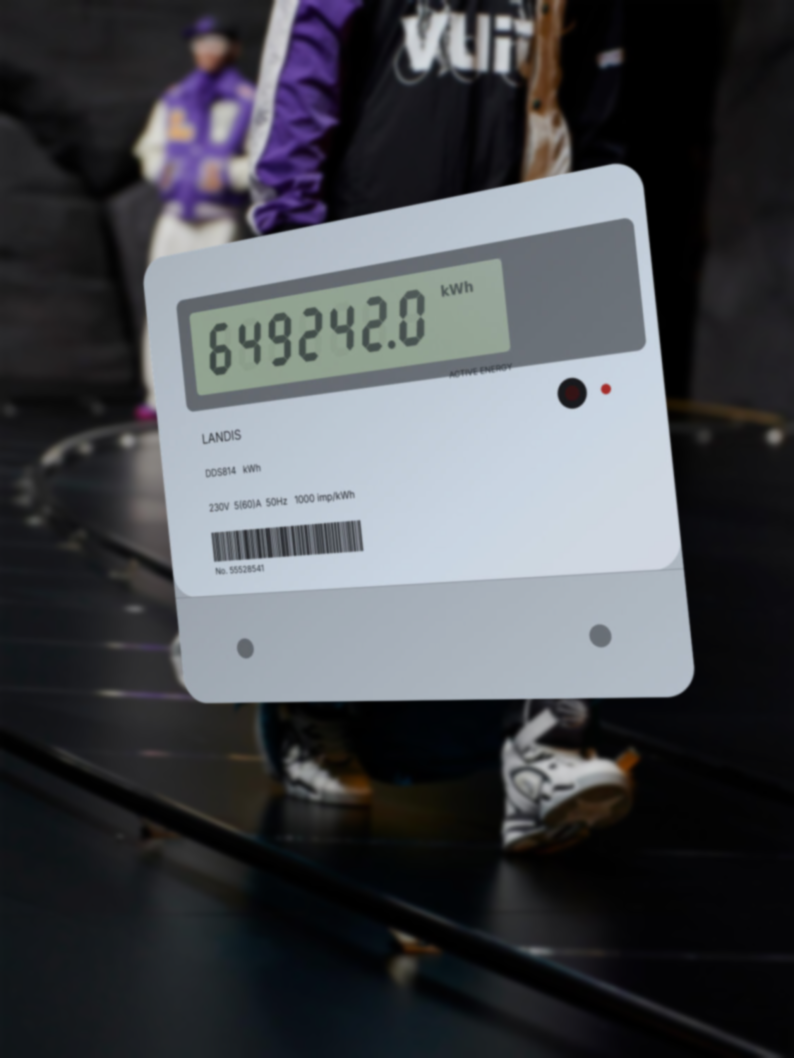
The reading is 649242.0,kWh
